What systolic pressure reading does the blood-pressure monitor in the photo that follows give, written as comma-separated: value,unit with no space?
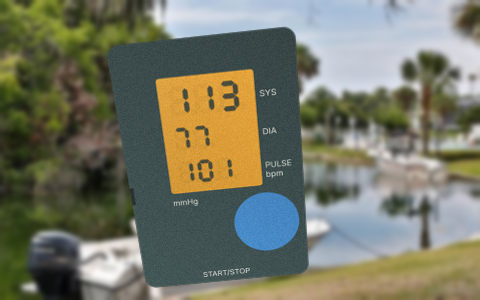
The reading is 113,mmHg
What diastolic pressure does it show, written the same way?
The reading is 77,mmHg
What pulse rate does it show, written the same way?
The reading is 101,bpm
